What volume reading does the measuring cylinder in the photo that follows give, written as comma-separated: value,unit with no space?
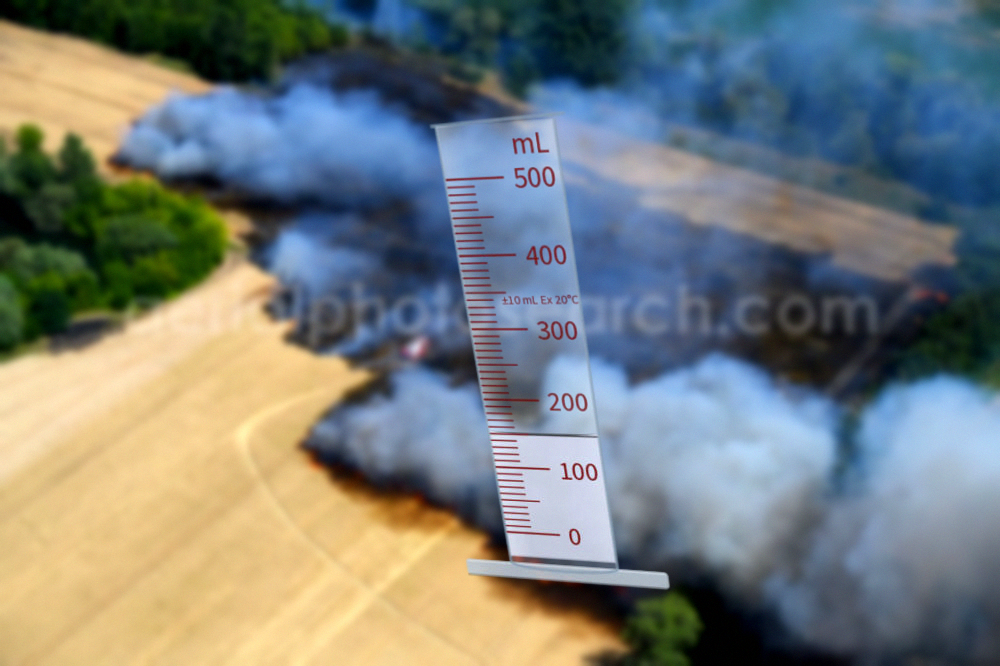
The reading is 150,mL
